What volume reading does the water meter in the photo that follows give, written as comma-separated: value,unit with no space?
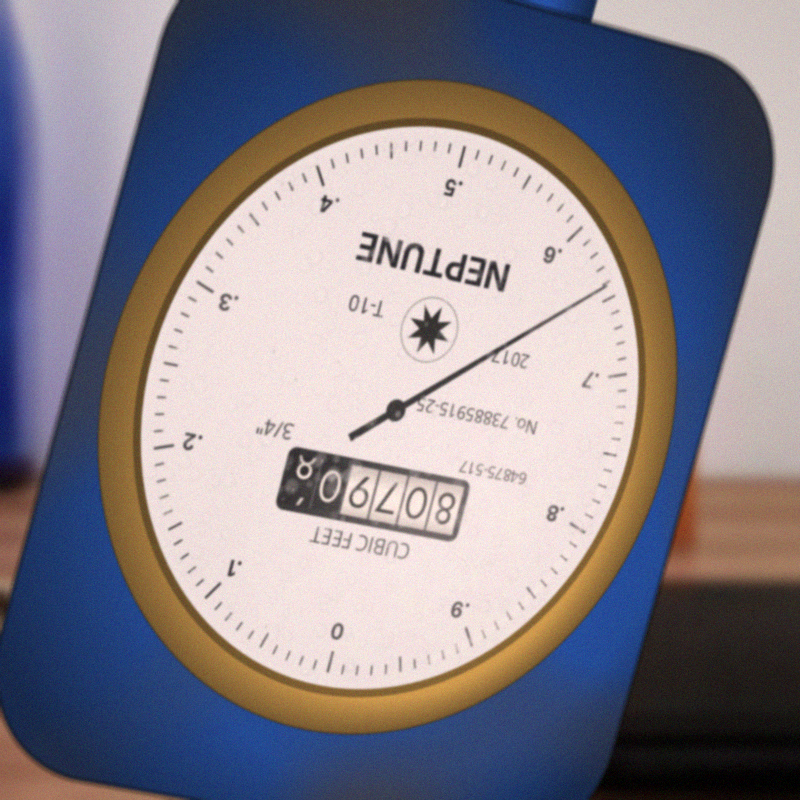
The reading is 807907.64,ft³
